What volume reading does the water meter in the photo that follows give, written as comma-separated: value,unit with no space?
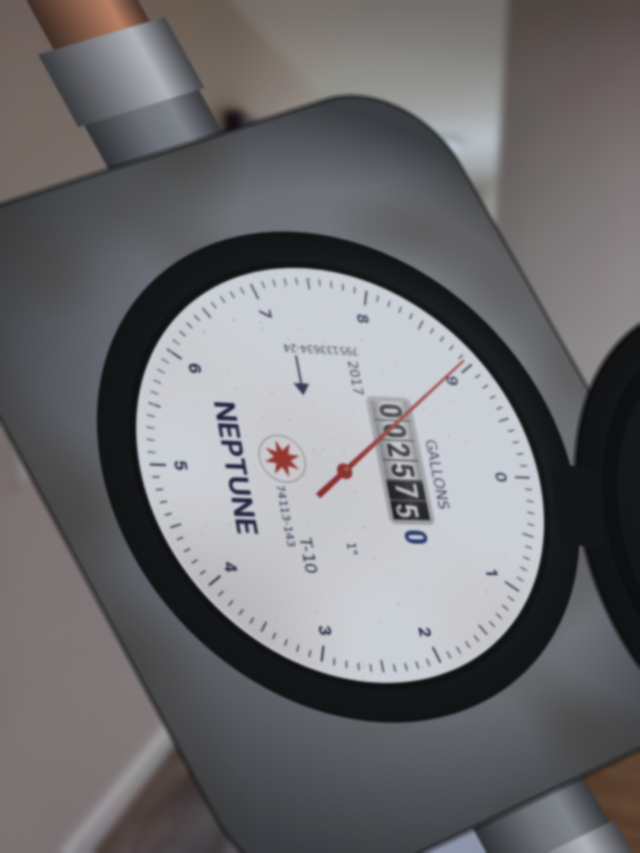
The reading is 25748.9,gal
